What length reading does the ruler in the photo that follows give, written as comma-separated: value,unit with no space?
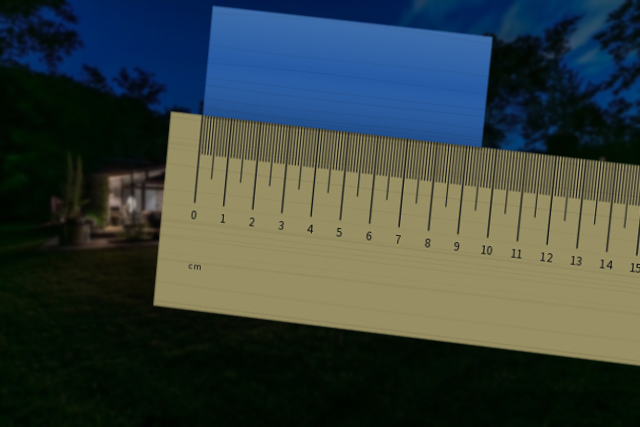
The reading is 9.5,cm
